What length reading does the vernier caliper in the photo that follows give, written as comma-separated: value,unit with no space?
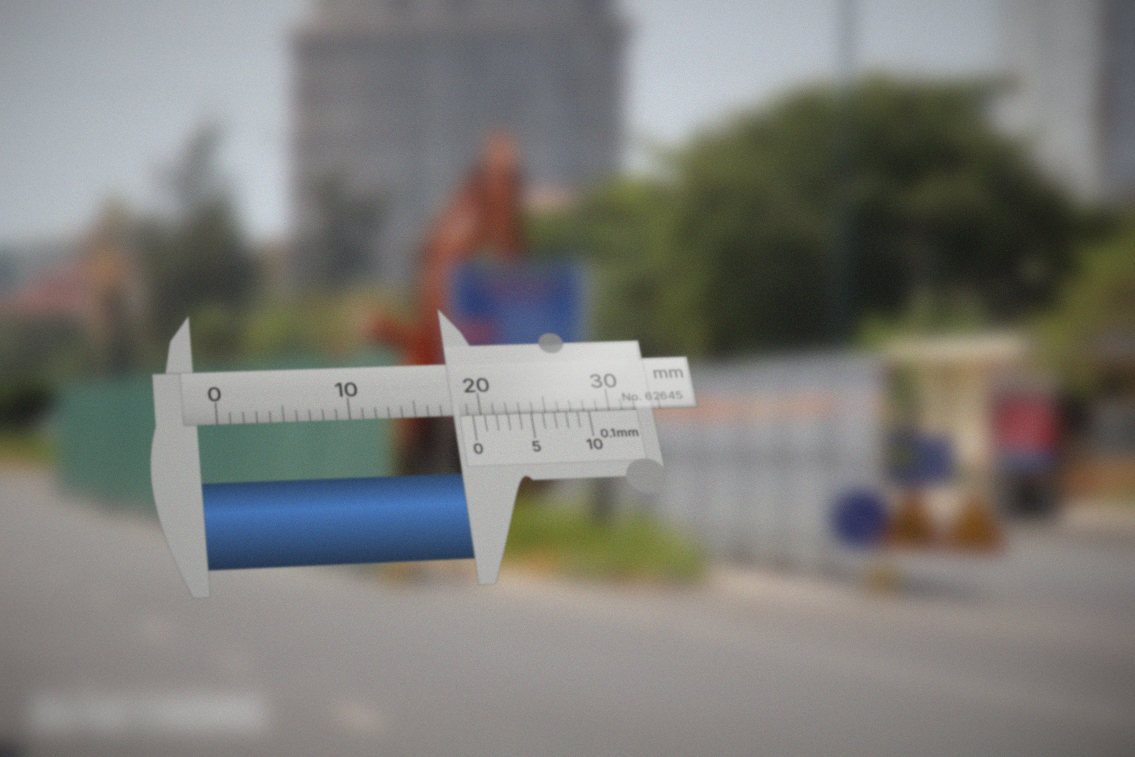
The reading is 19.4,mm
